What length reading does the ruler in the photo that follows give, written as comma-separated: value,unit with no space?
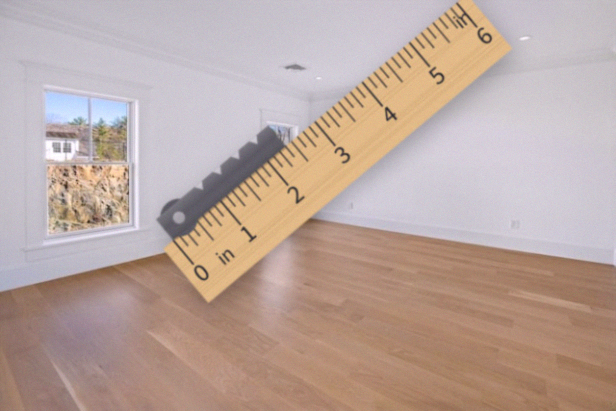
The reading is 2.375,in
